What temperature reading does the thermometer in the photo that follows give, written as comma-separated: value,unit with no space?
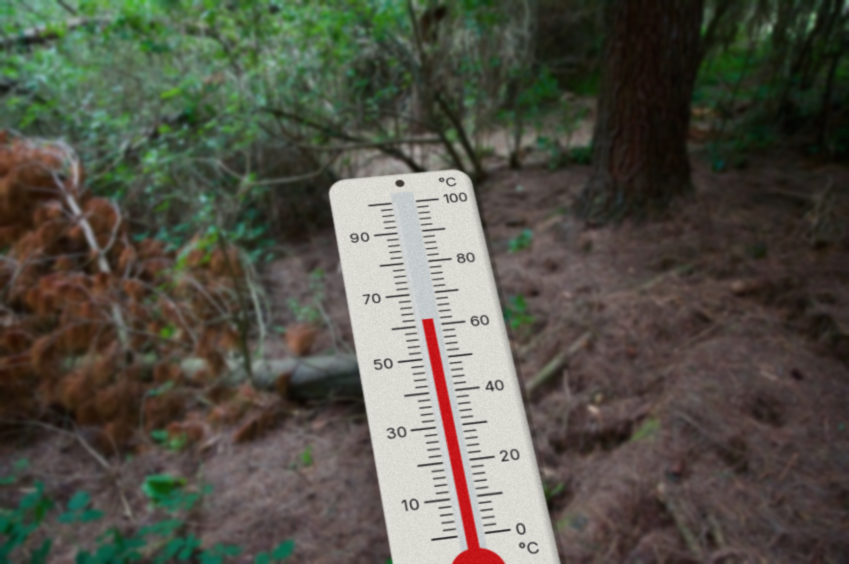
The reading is 62,°C
